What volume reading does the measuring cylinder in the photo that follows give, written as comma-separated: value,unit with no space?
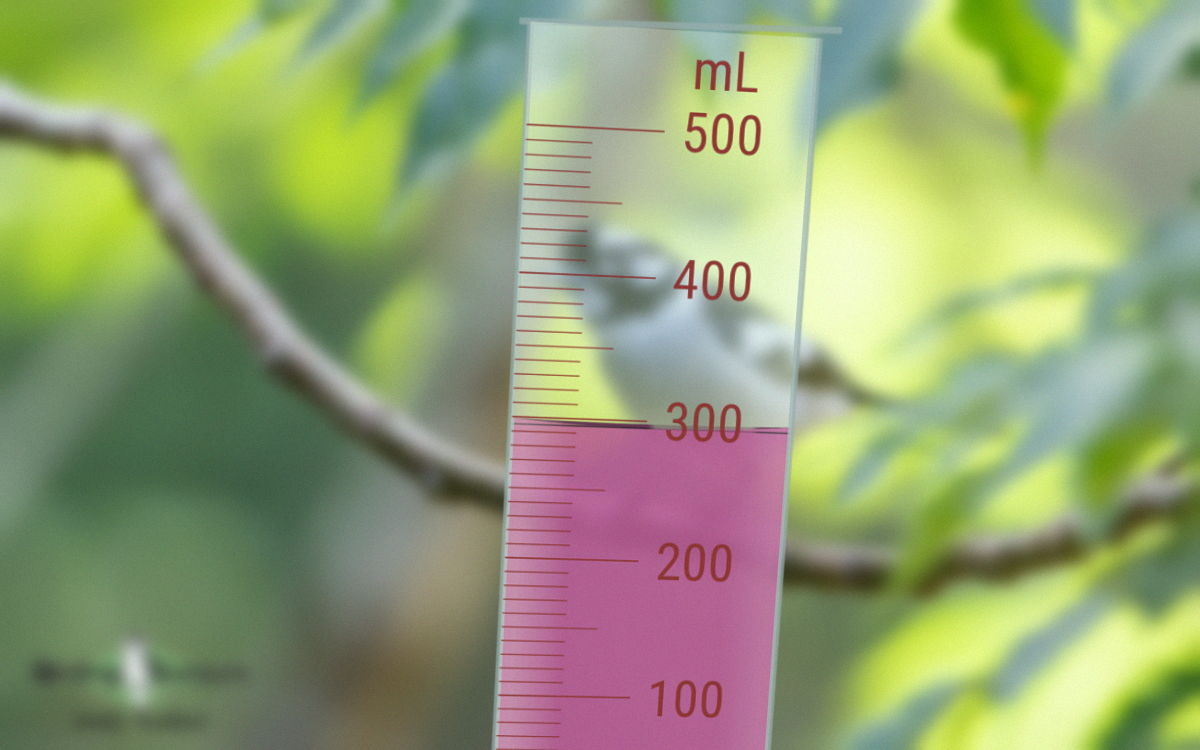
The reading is 295,mL
